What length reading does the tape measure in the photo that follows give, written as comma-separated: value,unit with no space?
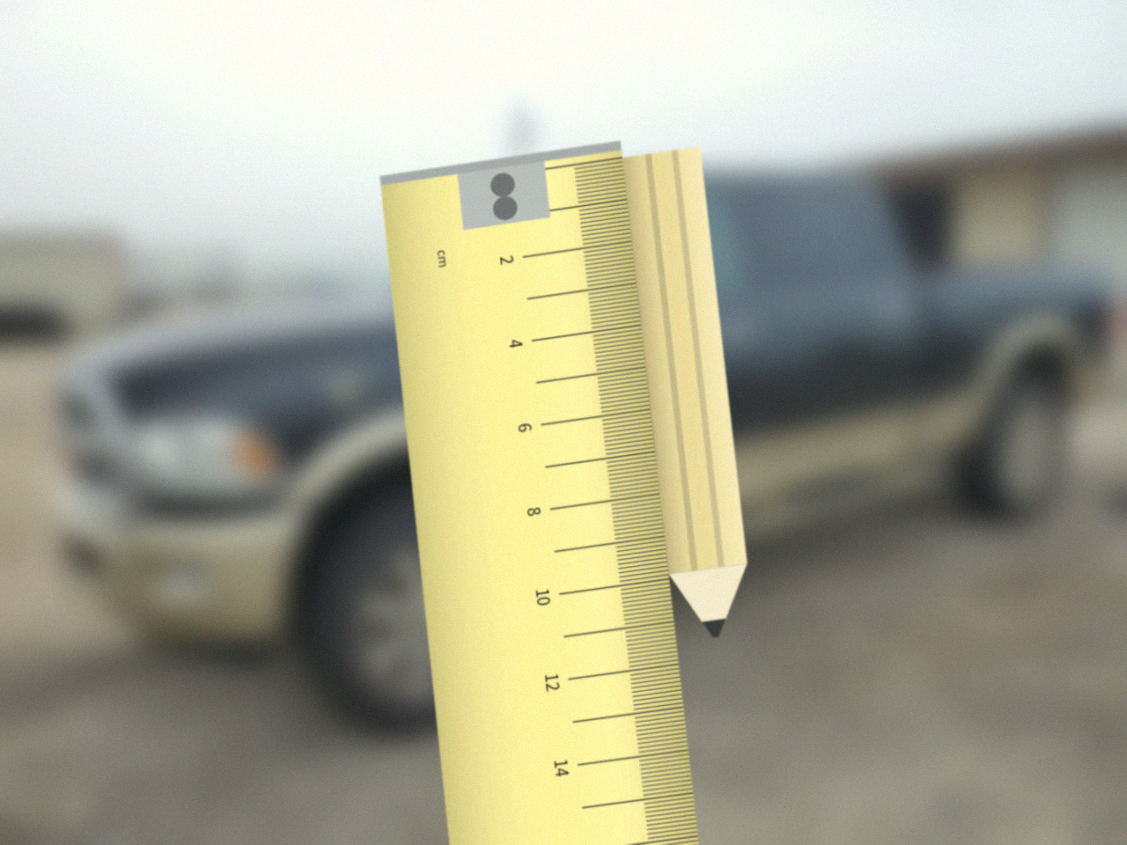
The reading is 11.5,cm
